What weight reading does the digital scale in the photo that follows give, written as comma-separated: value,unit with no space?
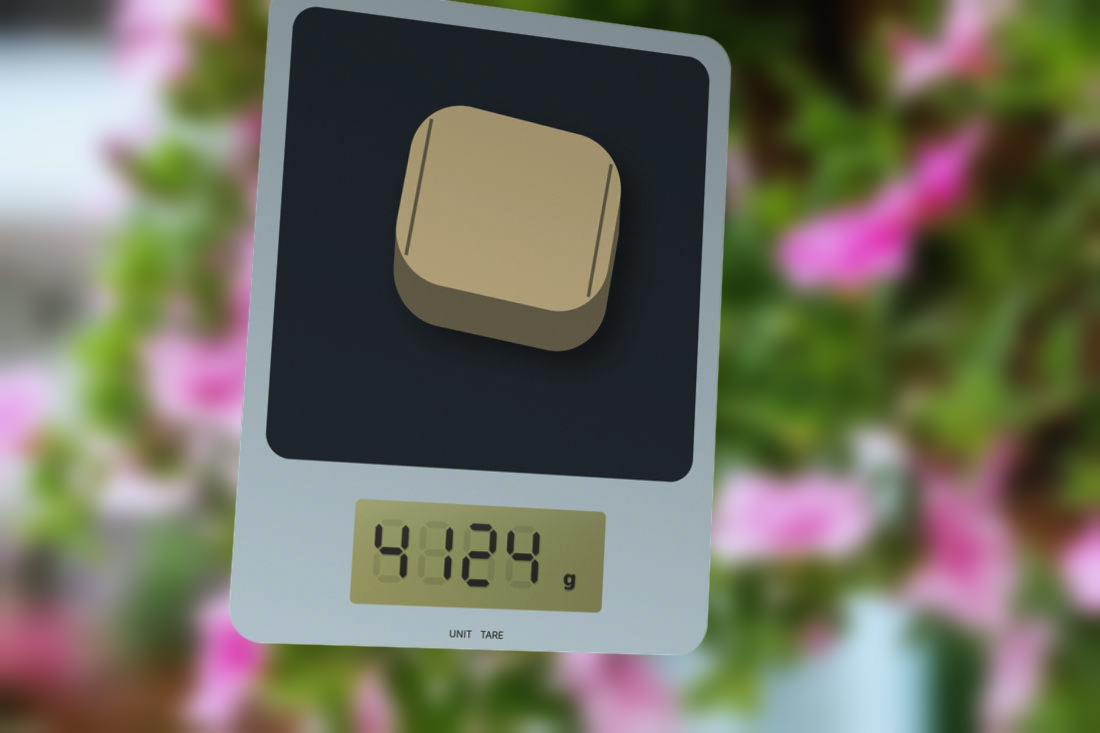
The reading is 4124,g
